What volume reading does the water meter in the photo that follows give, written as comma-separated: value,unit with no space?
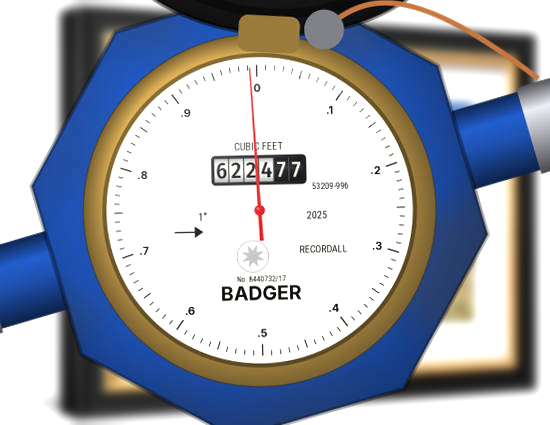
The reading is 622476.99,ft³
